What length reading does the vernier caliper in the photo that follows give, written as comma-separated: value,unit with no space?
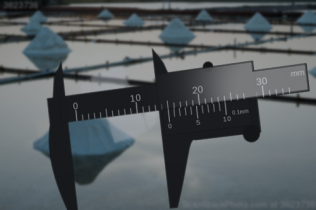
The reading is 15.0,mm
